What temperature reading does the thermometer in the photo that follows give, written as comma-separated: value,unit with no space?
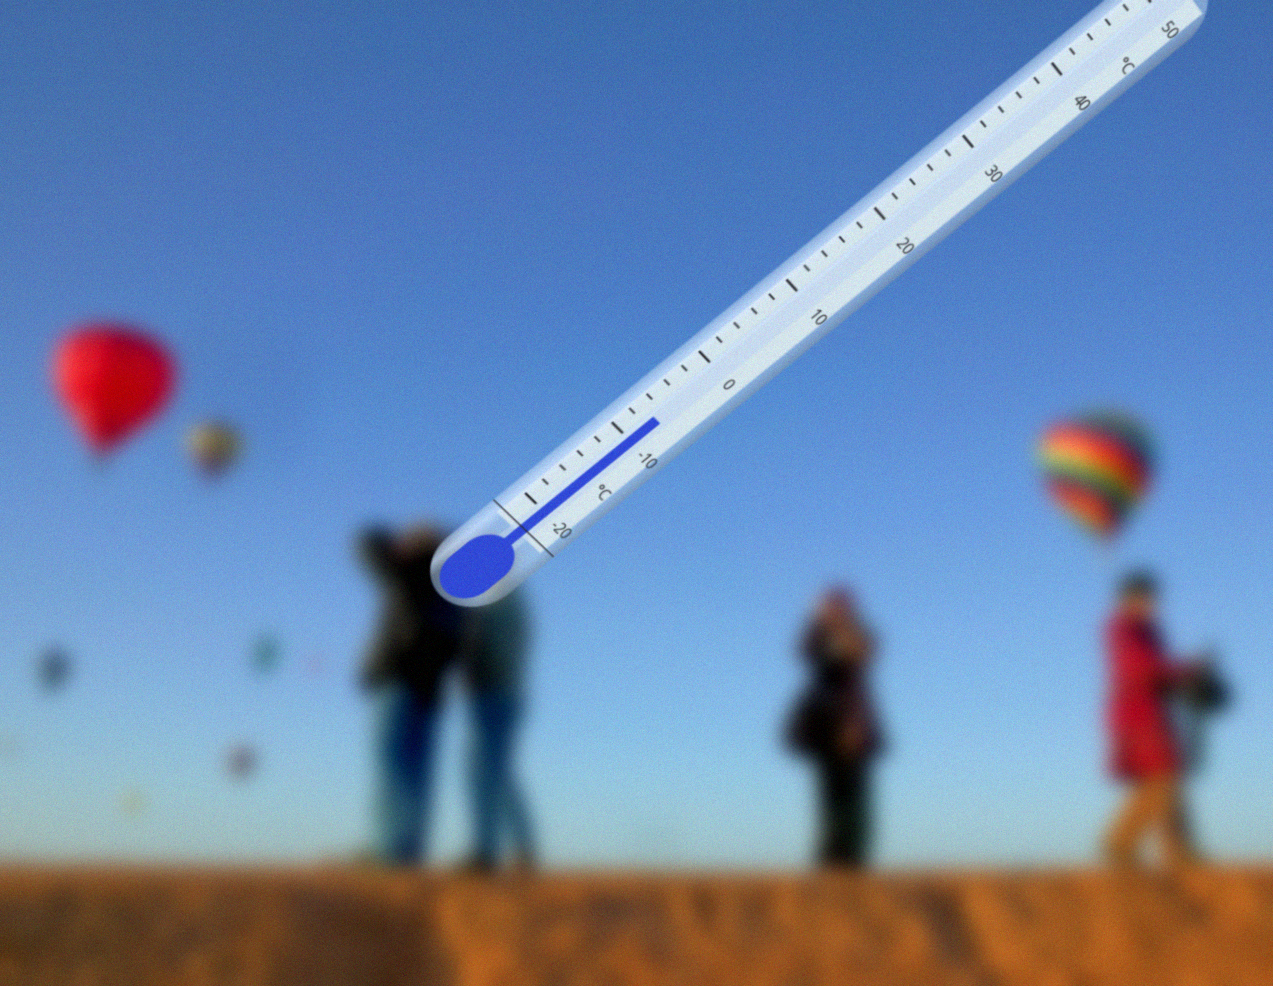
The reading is -7,°C
